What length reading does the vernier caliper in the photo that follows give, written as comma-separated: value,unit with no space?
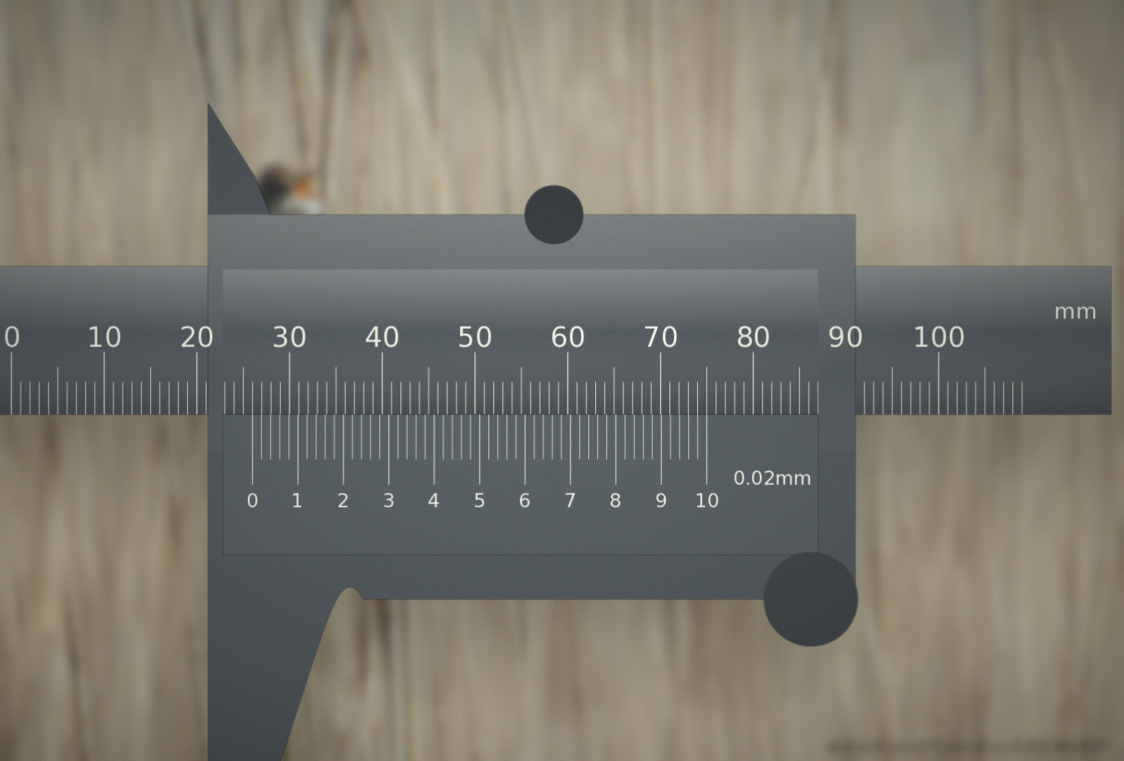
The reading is 26.0,mm
